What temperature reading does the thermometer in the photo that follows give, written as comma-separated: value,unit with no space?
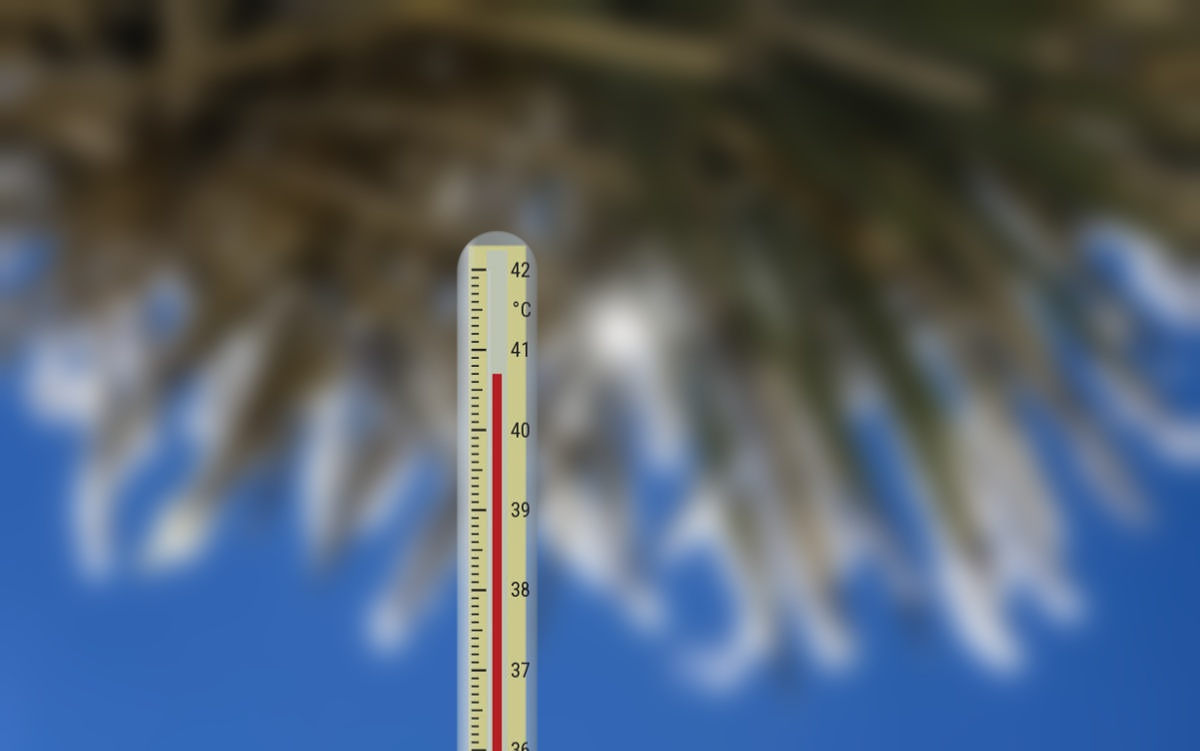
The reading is 40.7,°C
